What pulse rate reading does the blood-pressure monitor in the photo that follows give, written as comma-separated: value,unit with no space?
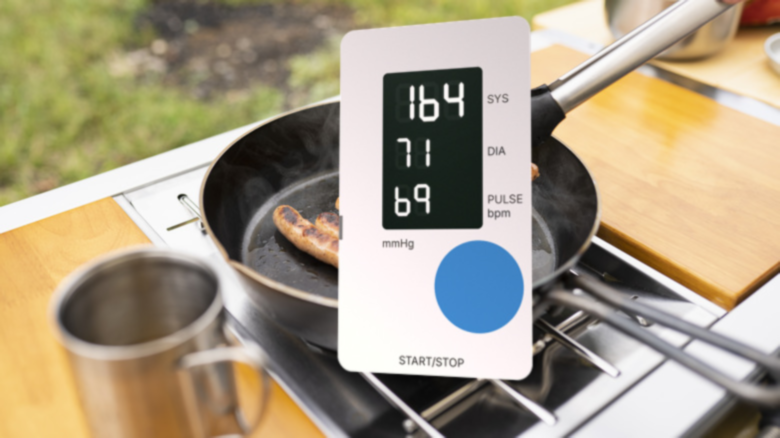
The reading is 69,bpm
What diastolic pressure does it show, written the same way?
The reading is 71,mmHg
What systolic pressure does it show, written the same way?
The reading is 164,mmHg
